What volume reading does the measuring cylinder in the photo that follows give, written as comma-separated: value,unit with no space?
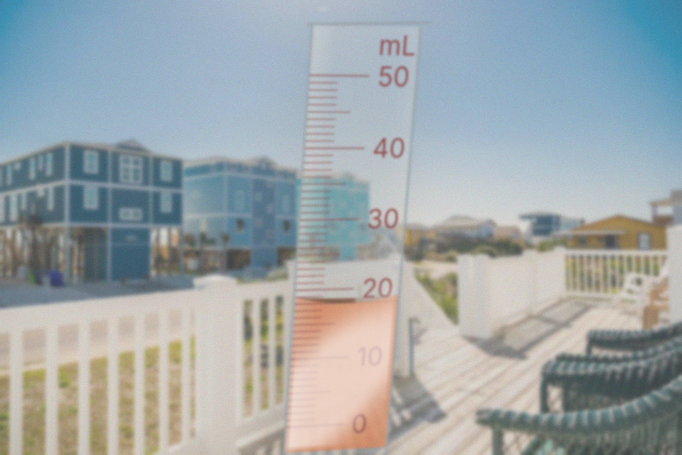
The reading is 18,mL
